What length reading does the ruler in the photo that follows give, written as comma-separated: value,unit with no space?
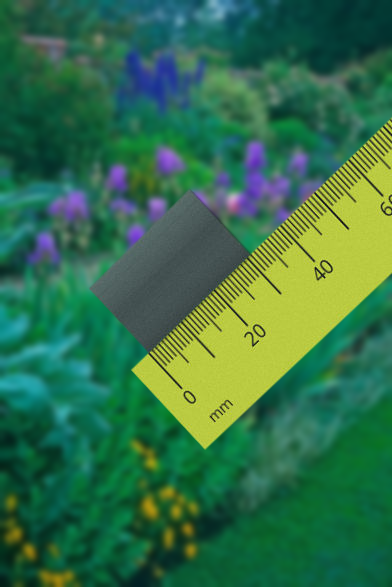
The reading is 31,mm
